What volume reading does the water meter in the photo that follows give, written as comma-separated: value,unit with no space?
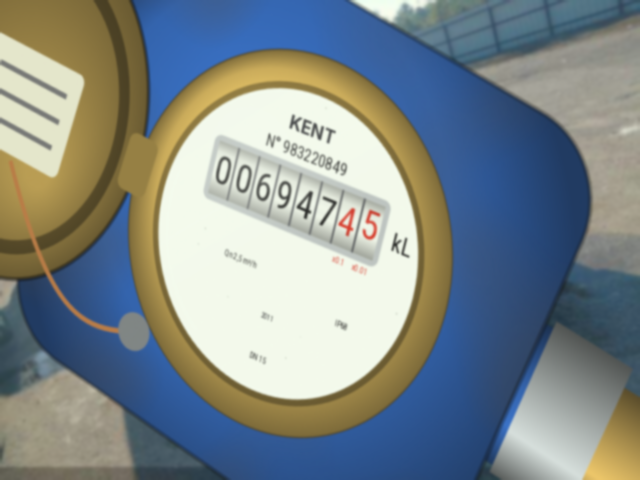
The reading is 6947.45,kL
